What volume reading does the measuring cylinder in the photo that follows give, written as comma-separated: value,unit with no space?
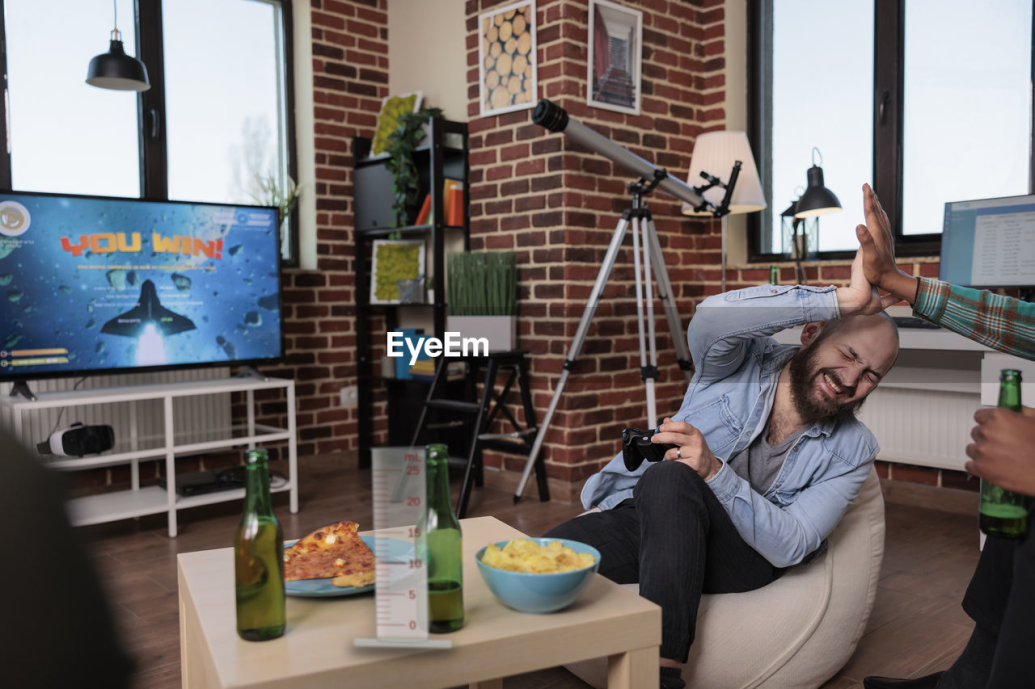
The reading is 10,mL
